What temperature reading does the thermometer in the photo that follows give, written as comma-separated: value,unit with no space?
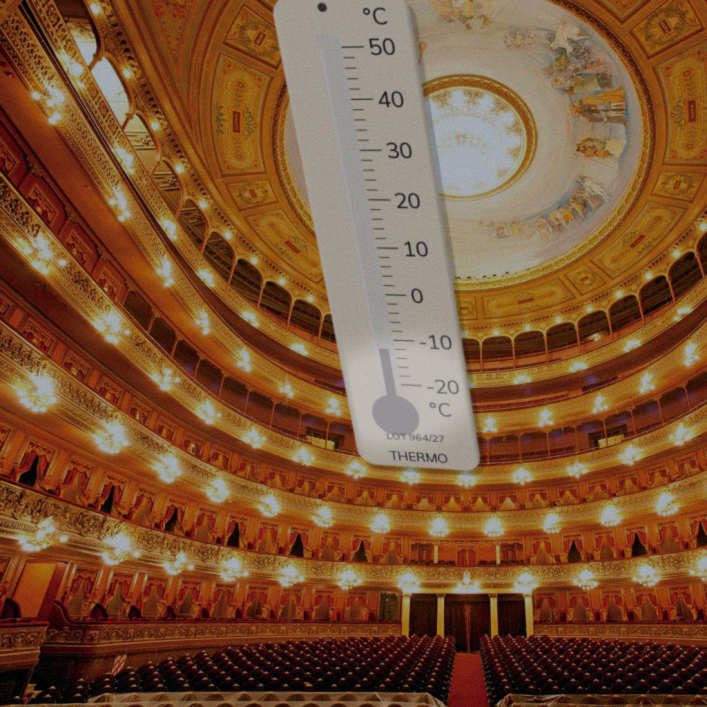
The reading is -12,°C
